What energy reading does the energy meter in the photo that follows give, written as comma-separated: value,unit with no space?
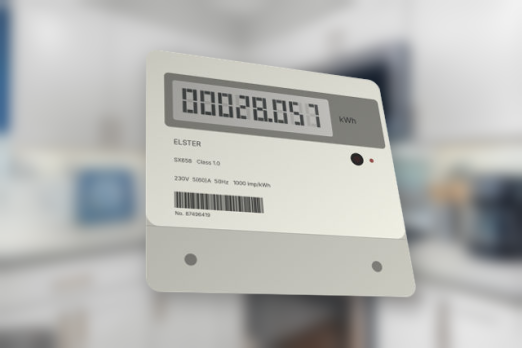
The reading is 28.057,kWh
